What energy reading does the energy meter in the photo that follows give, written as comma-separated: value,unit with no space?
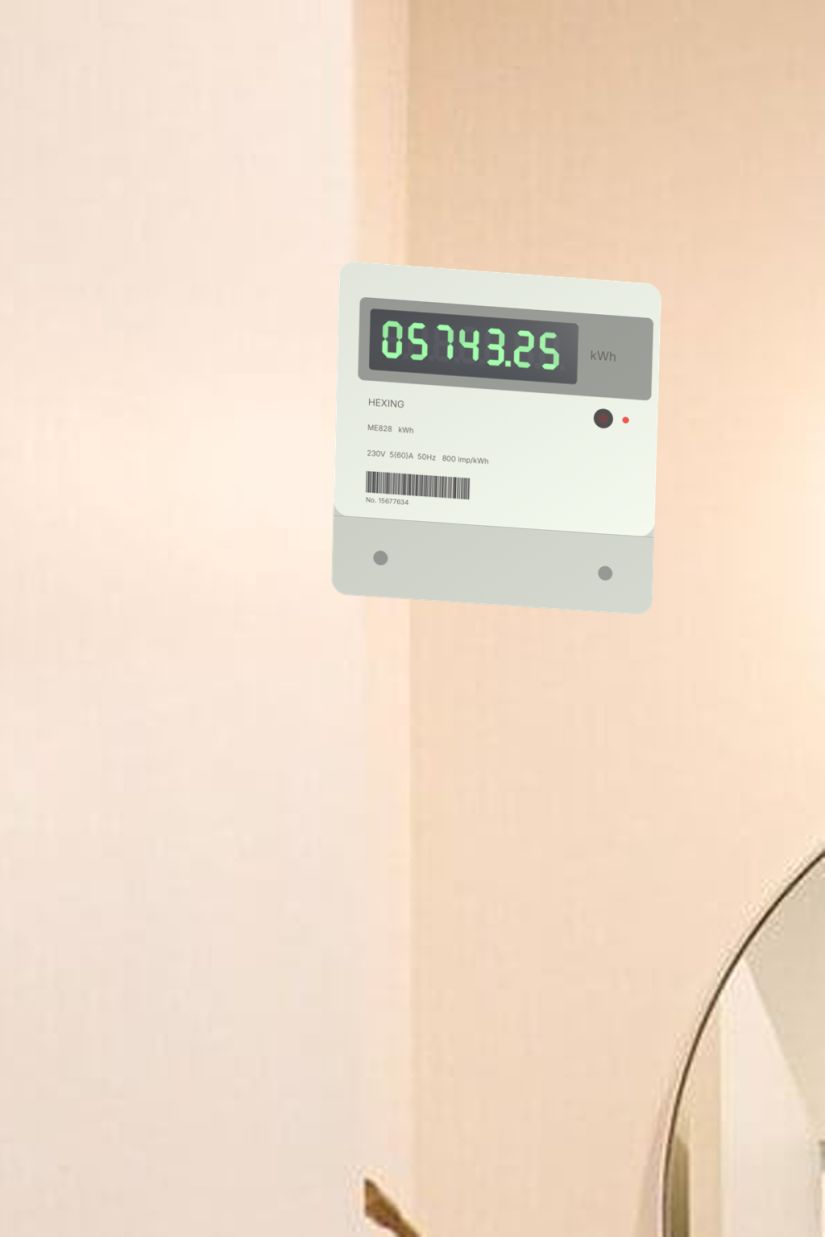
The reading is 5743.25,kWh
